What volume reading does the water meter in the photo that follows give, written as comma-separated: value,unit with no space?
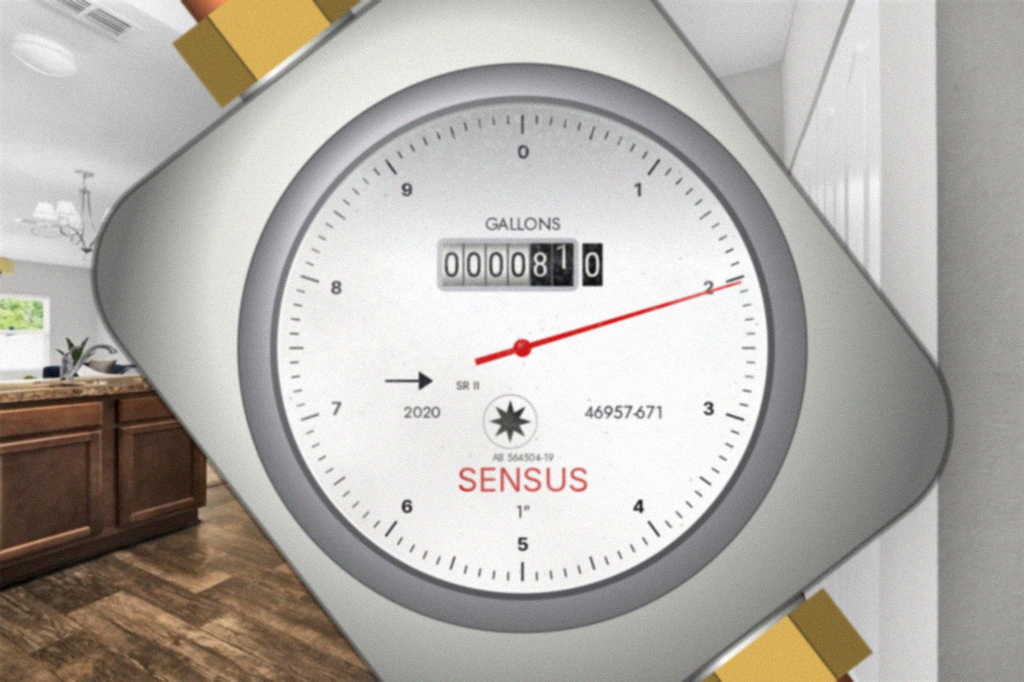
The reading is 812.0,gal
